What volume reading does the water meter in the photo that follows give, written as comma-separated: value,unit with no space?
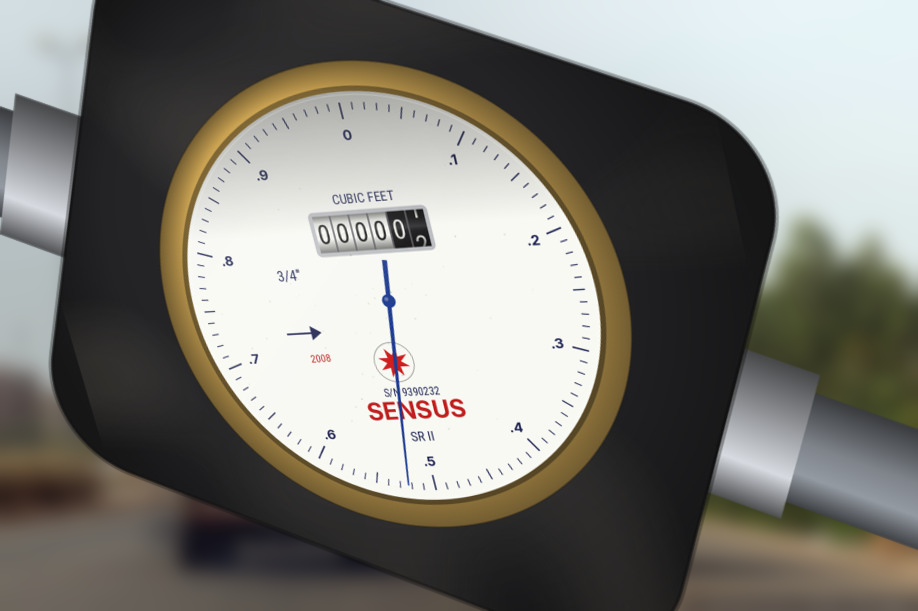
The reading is 1.52,ft³
